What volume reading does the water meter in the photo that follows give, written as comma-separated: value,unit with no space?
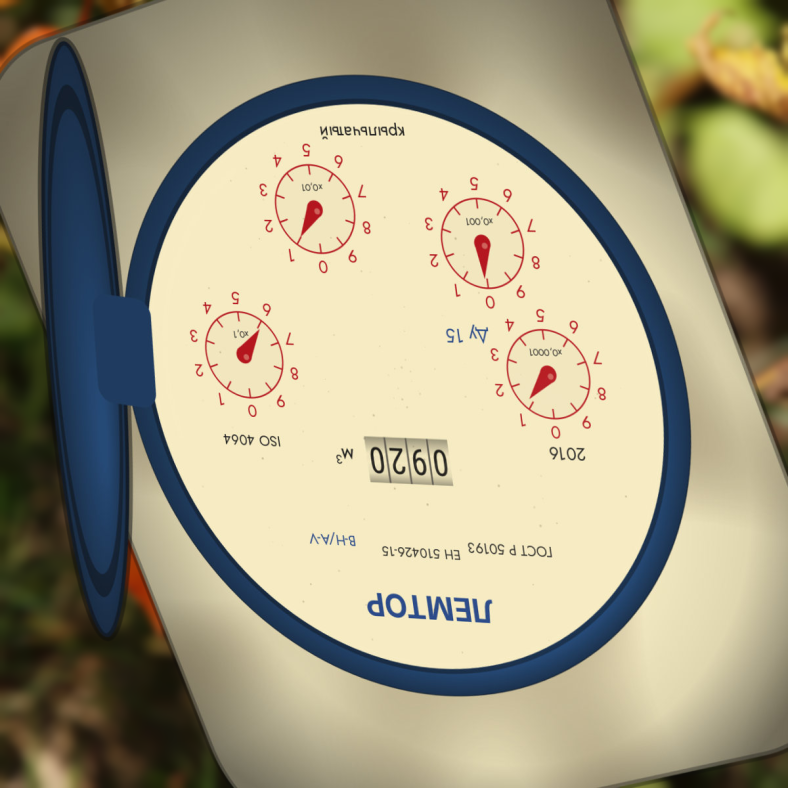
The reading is 920.6101,m³
